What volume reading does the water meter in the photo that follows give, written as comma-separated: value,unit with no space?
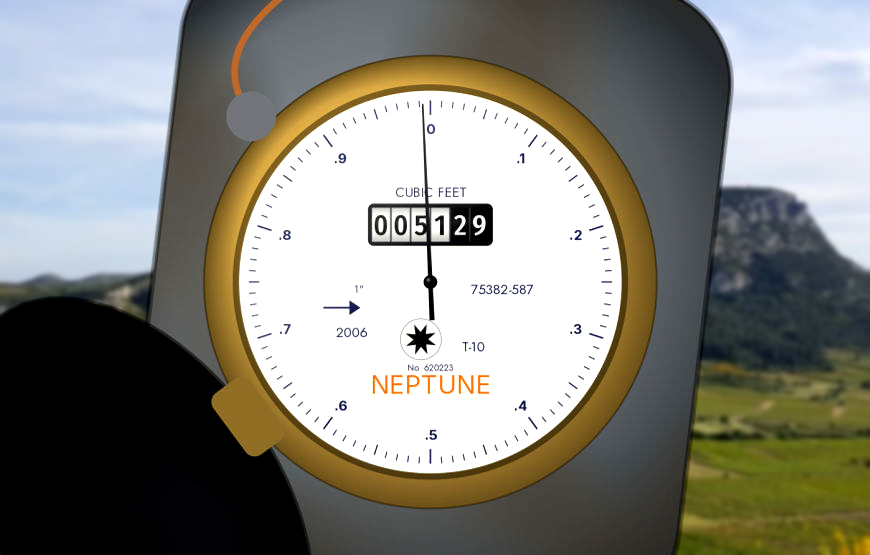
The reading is 5128.99,ft³
